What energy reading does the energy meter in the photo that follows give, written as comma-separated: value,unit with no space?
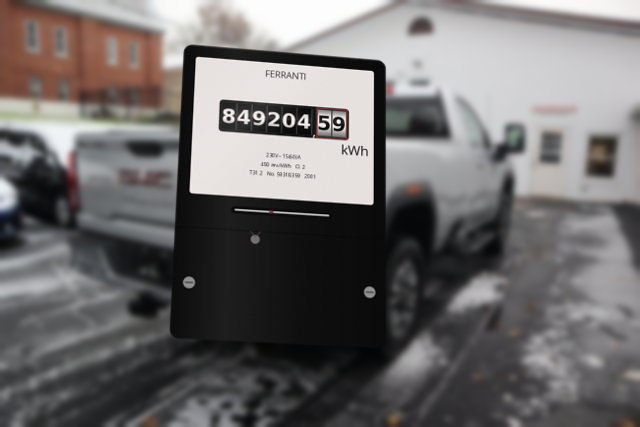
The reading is 849204.59,kWh
